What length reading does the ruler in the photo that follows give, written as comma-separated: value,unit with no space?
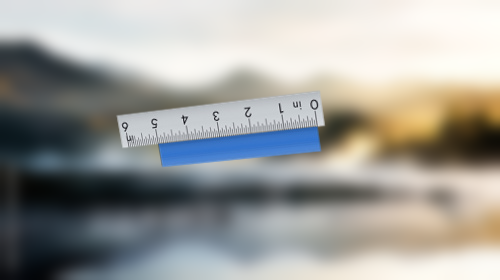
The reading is 5,in
